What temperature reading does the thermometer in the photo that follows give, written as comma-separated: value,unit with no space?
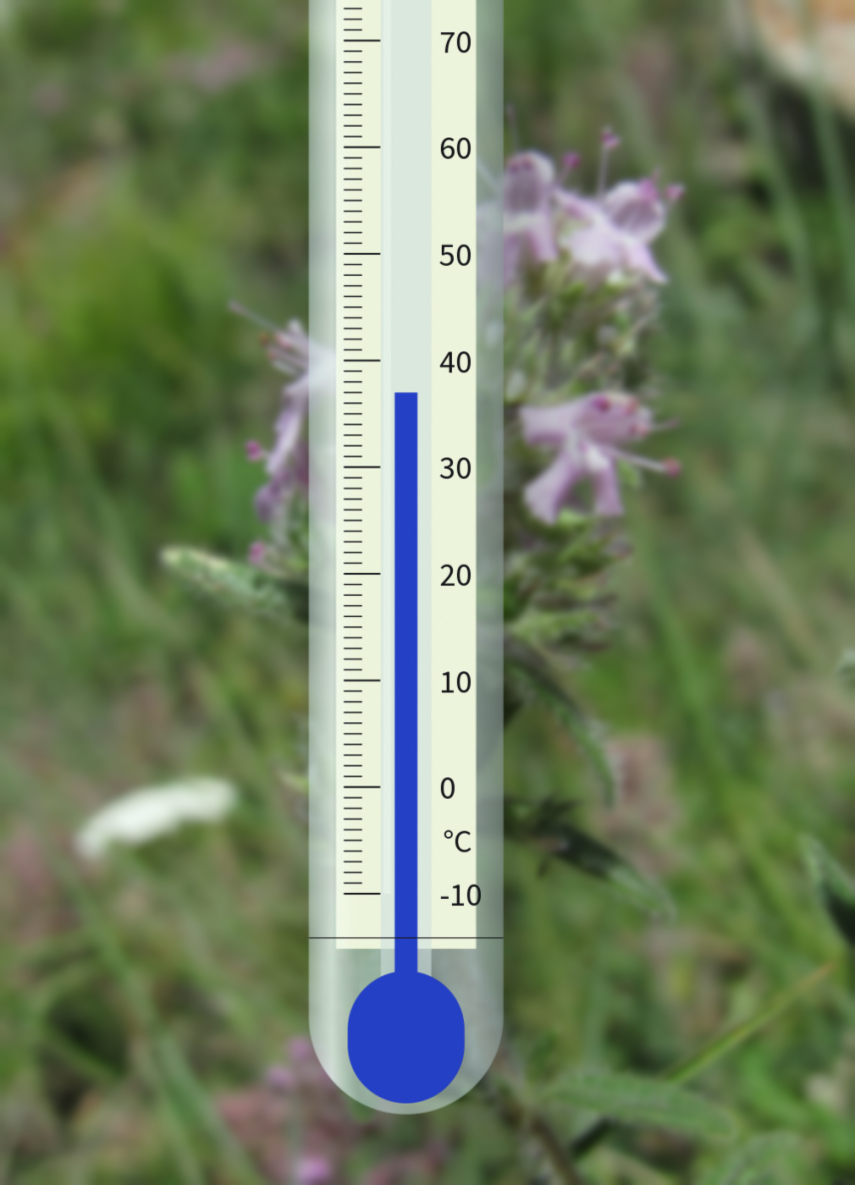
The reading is 37,°C
